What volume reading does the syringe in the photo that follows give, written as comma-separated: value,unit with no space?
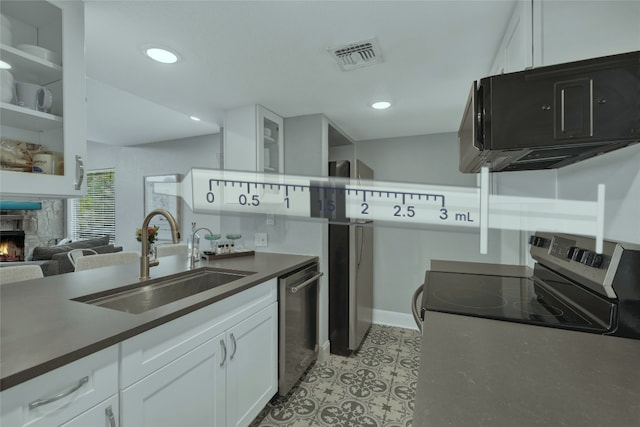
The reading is 1.3,mL
